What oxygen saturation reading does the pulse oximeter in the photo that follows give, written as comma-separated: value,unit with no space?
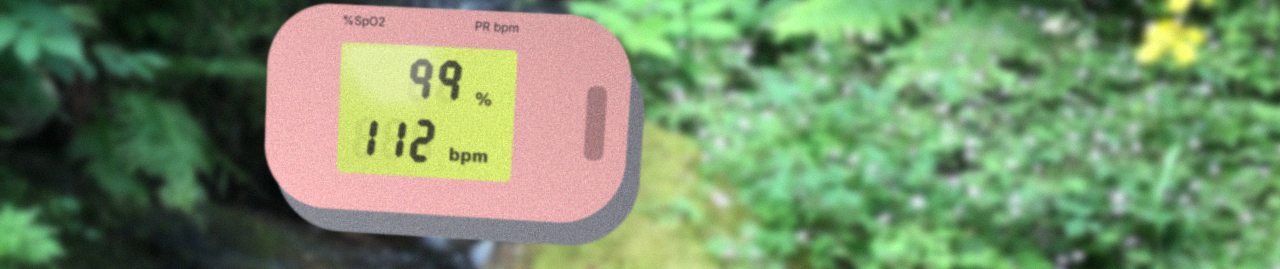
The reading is 99,%
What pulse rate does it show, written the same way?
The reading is 112,bpm
